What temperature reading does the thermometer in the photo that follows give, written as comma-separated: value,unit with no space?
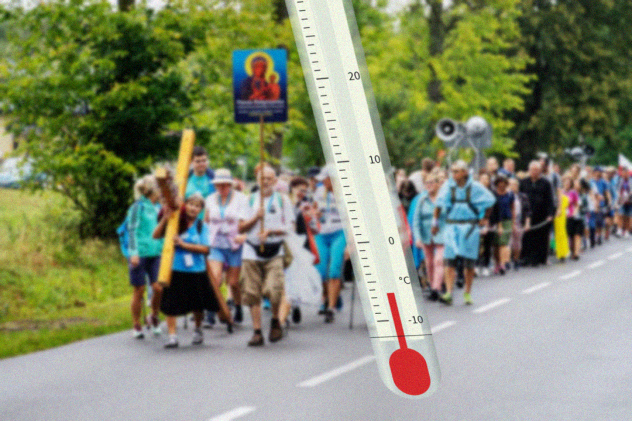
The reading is -6.5,°C
